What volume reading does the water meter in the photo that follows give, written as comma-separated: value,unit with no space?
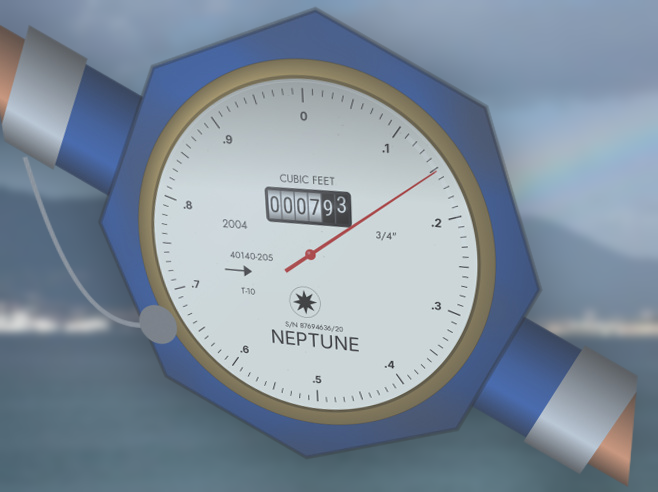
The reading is 793.15,ft³
